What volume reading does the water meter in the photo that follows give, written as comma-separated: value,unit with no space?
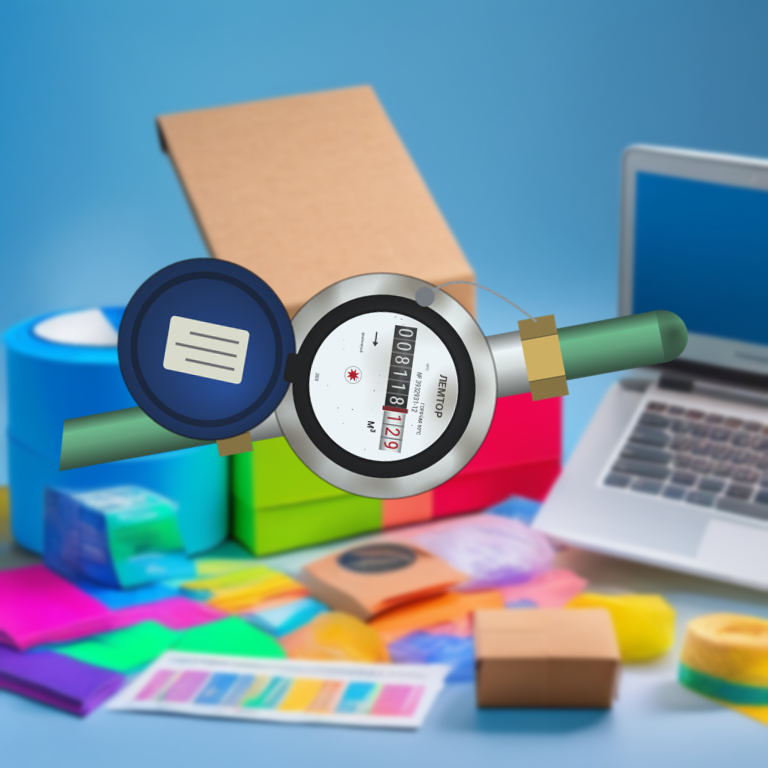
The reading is 8118.129,m³
